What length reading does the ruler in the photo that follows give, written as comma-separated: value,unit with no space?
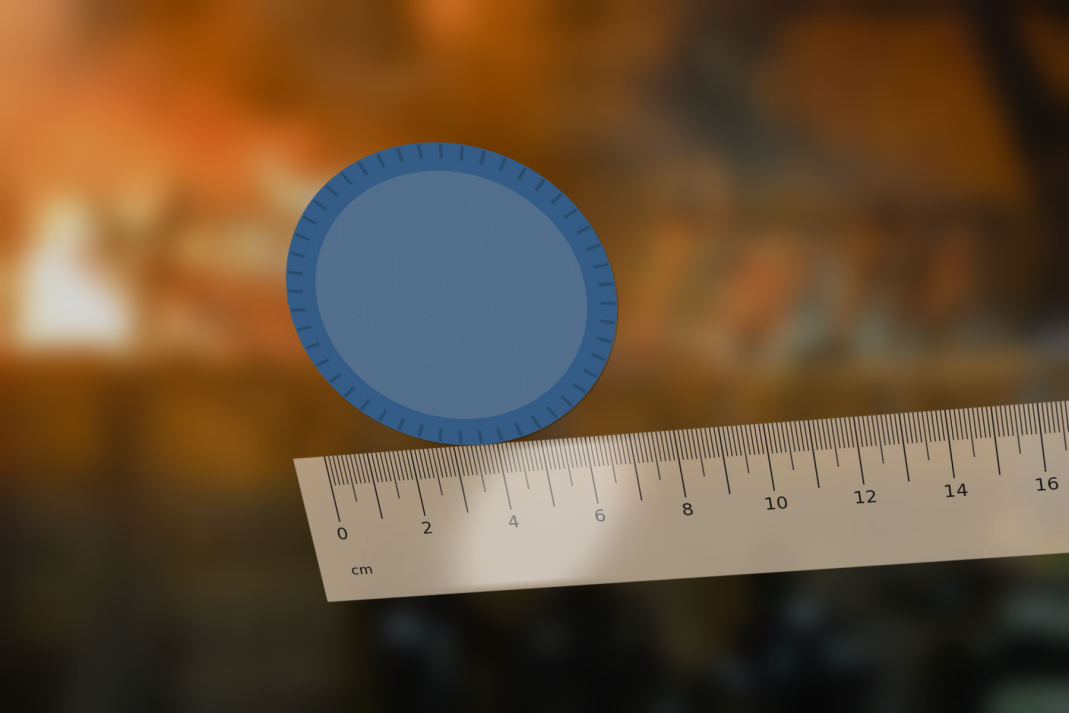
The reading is 7.3,cm
